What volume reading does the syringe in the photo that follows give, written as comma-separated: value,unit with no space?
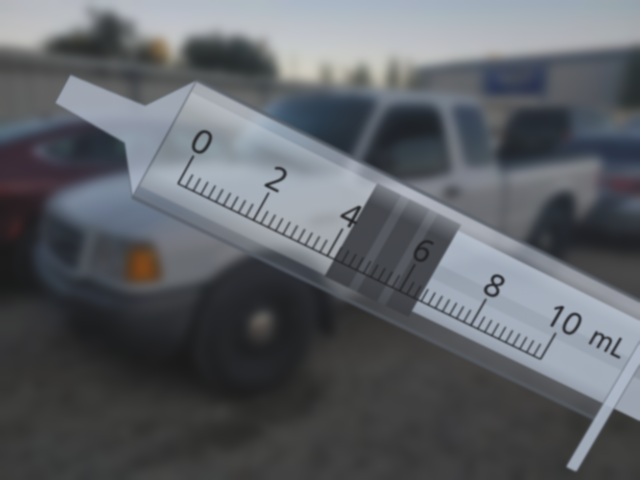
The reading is 4.2,mL
